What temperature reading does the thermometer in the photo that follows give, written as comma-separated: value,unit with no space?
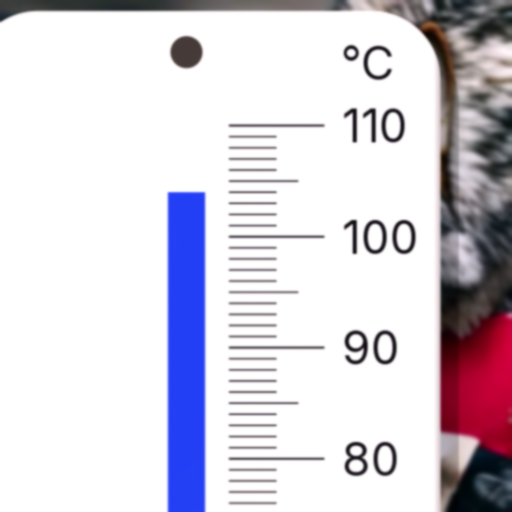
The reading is 104,°C
